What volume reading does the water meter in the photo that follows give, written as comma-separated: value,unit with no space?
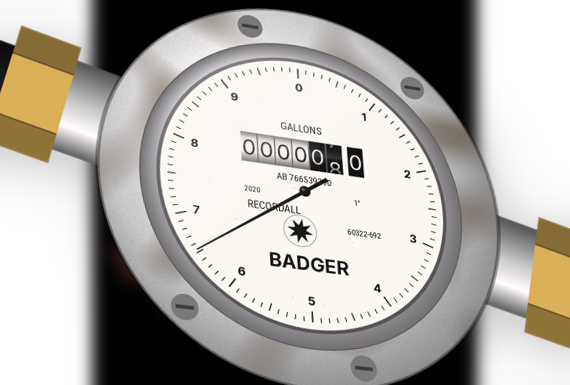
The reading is 76.5,gal
